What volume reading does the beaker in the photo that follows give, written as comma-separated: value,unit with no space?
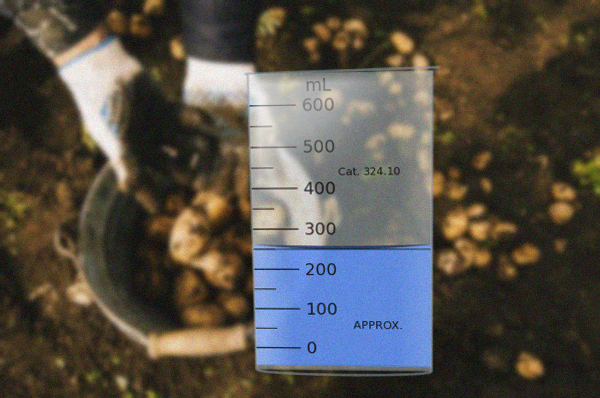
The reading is 250,mL
